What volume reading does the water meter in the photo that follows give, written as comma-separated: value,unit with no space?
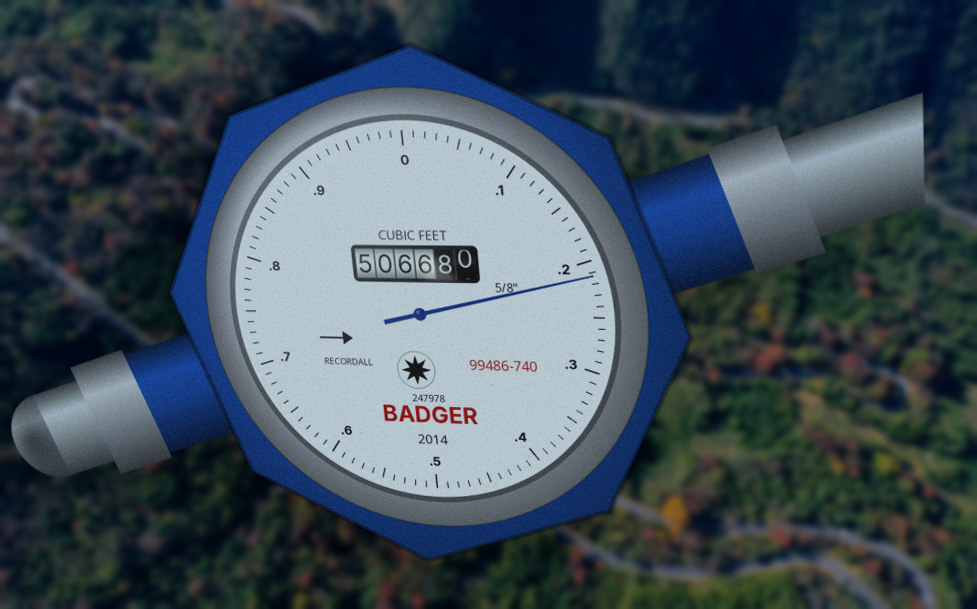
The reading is 506680.21,ft³
